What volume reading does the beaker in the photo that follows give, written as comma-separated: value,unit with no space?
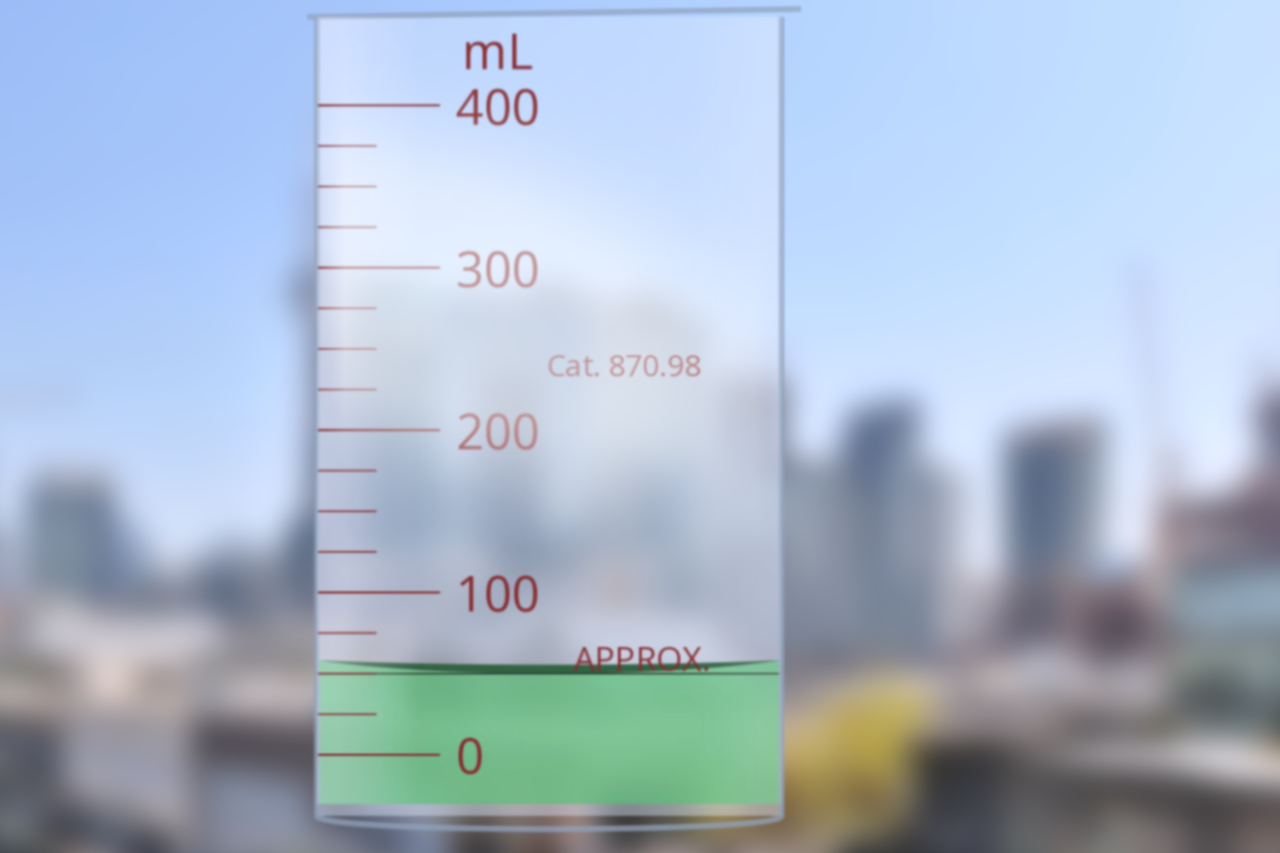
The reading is 50,mL
